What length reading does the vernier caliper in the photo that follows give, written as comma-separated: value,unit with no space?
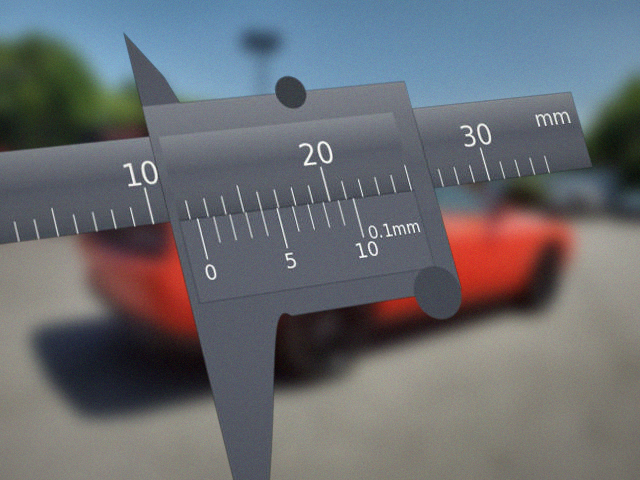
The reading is 12.4,mm
